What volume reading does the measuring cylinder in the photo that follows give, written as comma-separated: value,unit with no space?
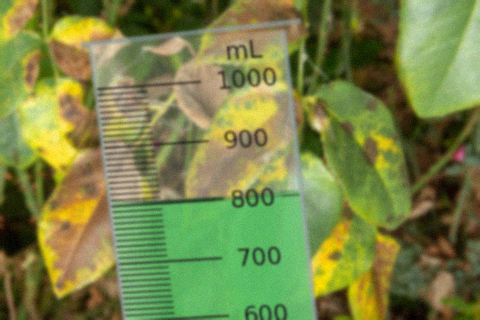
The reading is 800,mL
